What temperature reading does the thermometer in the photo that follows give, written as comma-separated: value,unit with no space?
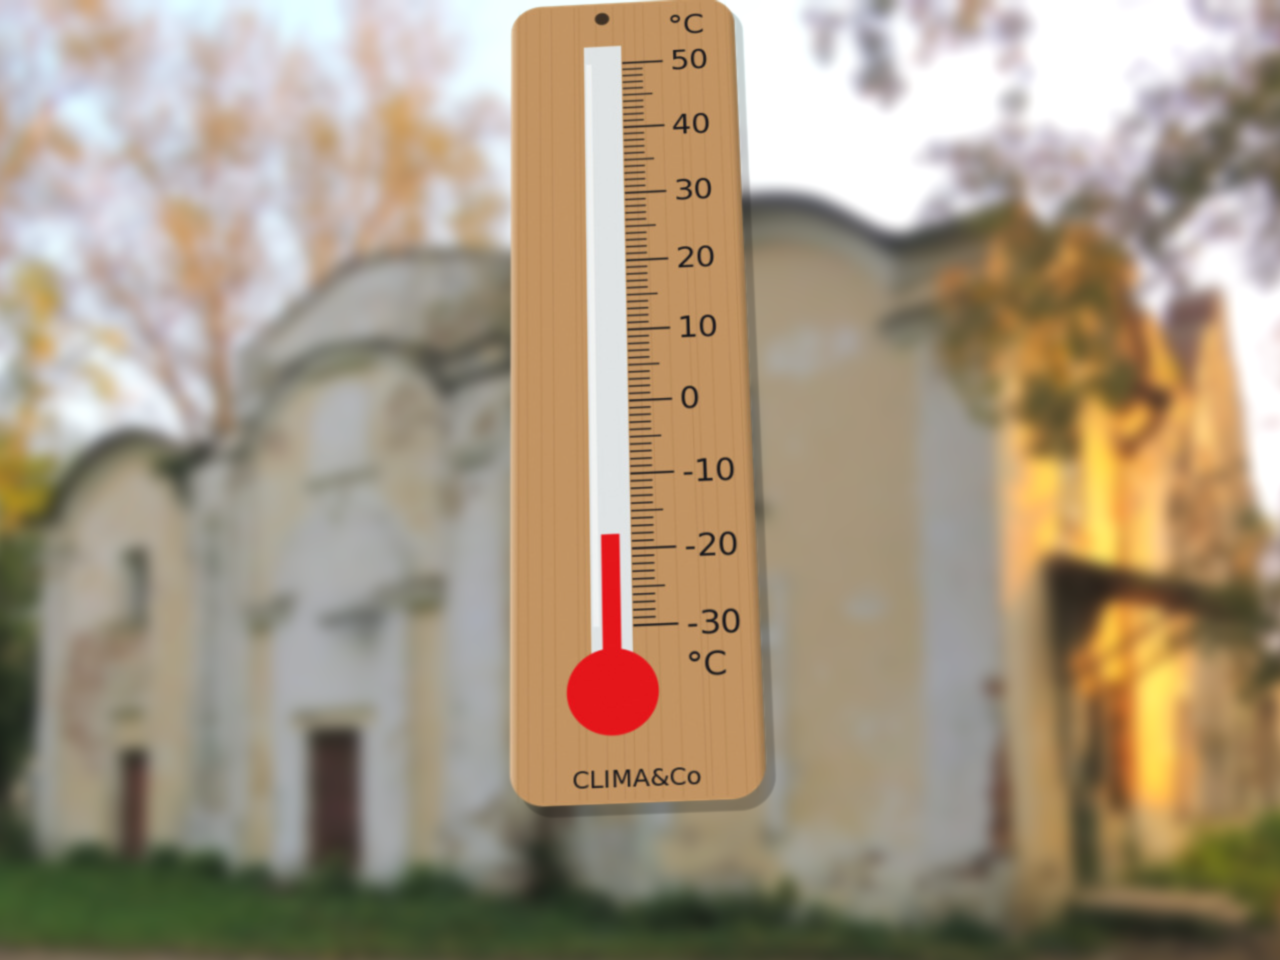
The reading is -18,°C
